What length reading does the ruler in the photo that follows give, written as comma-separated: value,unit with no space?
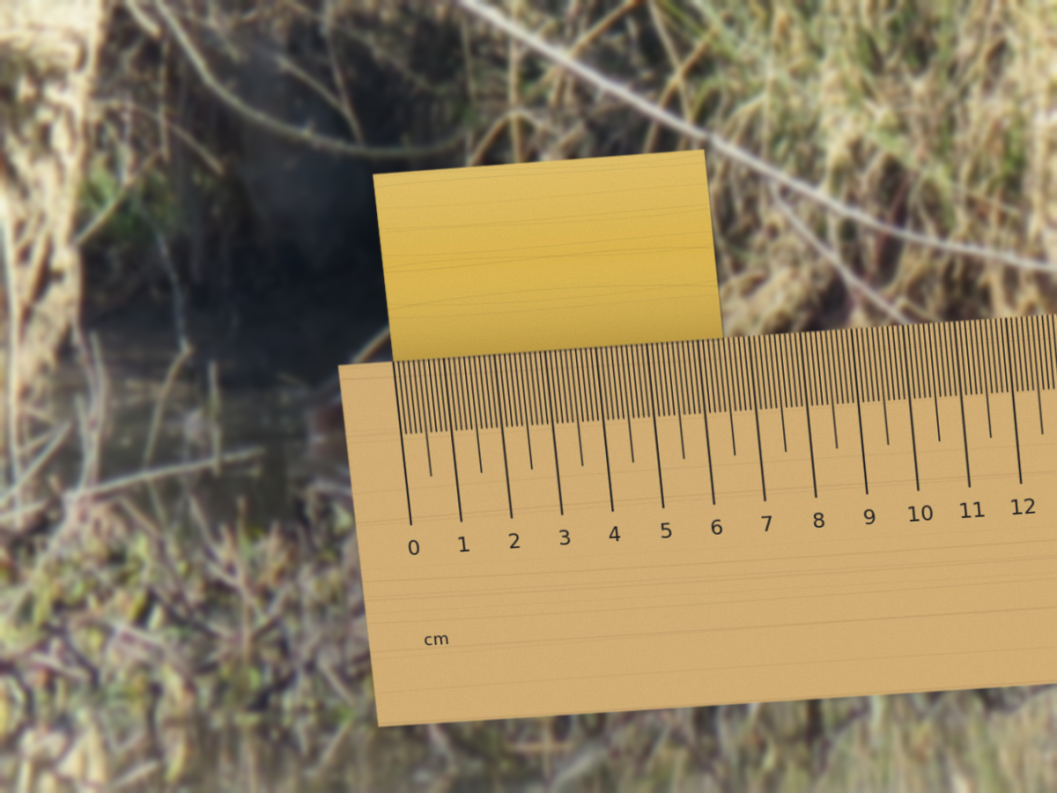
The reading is 6.5,cm
